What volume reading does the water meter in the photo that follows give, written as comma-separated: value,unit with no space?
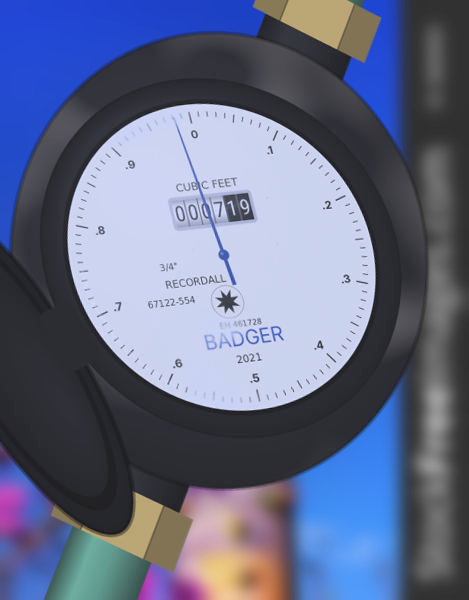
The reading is 718.98,ft³
